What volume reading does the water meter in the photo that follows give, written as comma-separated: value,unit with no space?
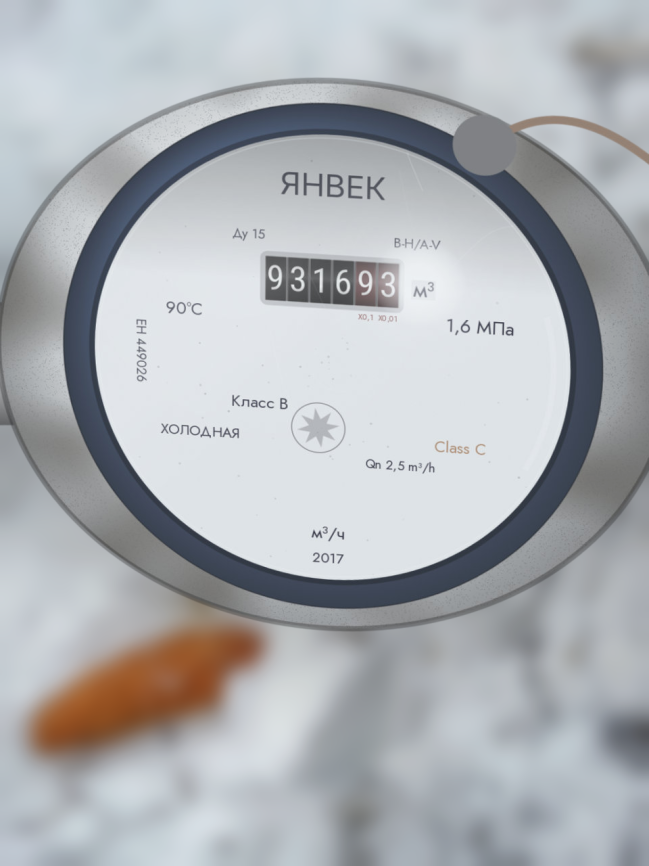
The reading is 9316.93,m³
